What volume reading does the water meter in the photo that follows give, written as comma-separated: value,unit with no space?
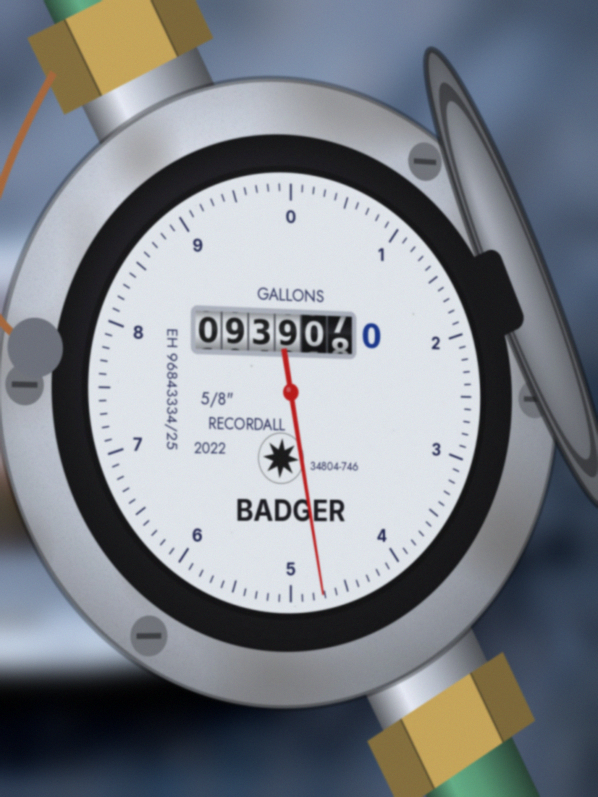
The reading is 939074.7,gal
